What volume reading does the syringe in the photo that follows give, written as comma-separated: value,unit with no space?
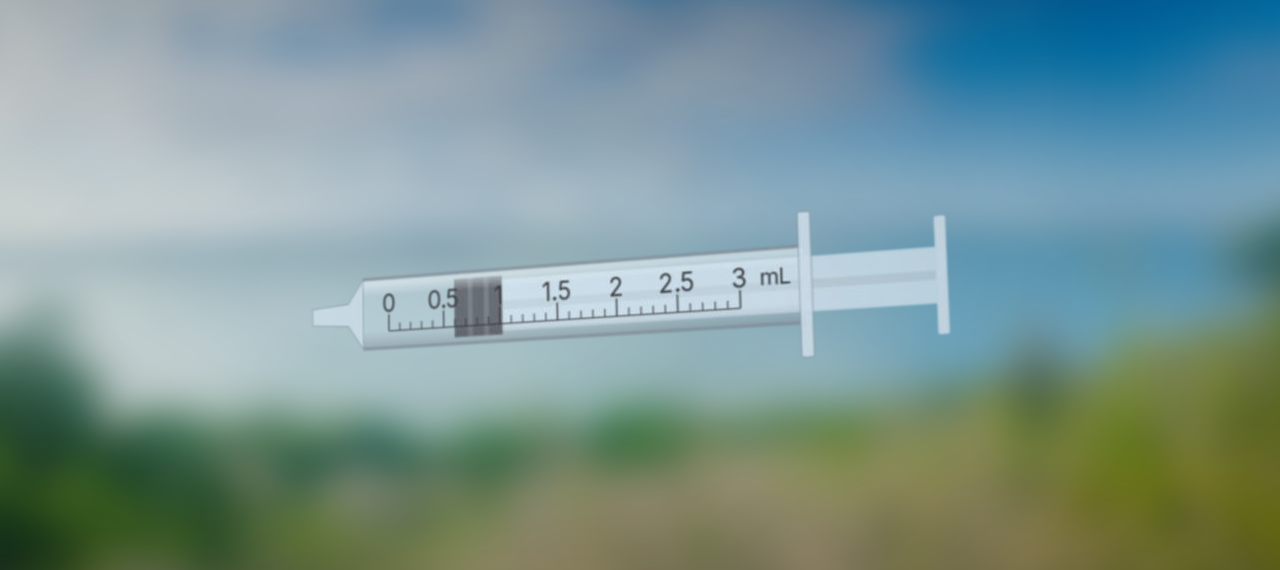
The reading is 0.6,mL
